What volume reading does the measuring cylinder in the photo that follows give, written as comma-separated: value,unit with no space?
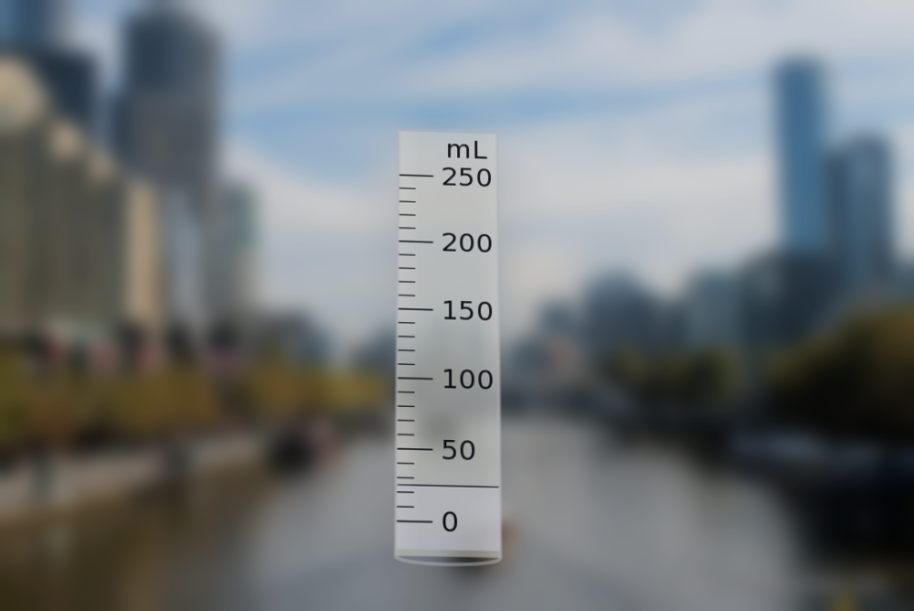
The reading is 25,mL
